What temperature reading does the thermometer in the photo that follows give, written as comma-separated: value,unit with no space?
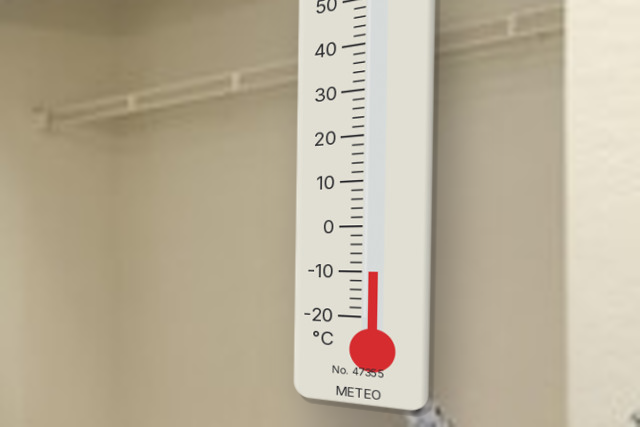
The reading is -10,°C
